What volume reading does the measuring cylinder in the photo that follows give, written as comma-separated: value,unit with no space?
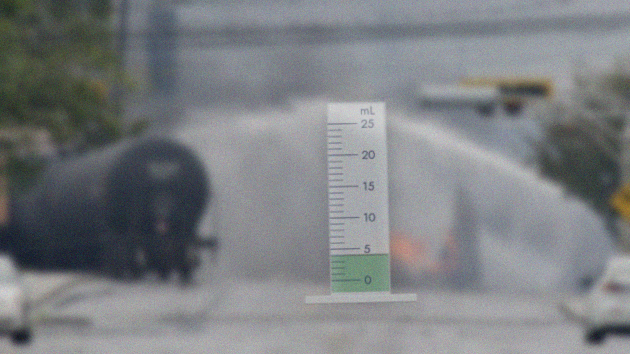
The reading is 4,mL
